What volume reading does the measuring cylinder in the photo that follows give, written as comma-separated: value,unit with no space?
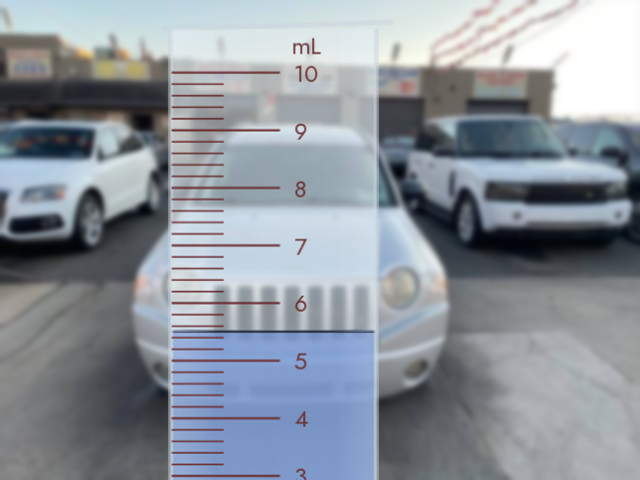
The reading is 5.5,mL
